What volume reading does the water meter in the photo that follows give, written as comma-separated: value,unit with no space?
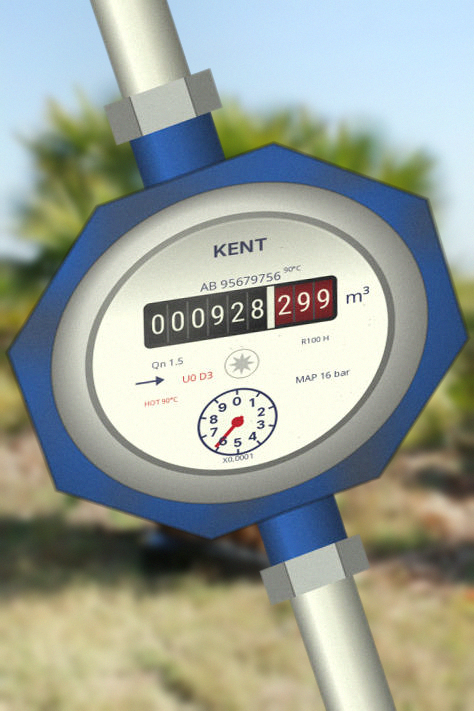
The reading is 928.2996,m³
